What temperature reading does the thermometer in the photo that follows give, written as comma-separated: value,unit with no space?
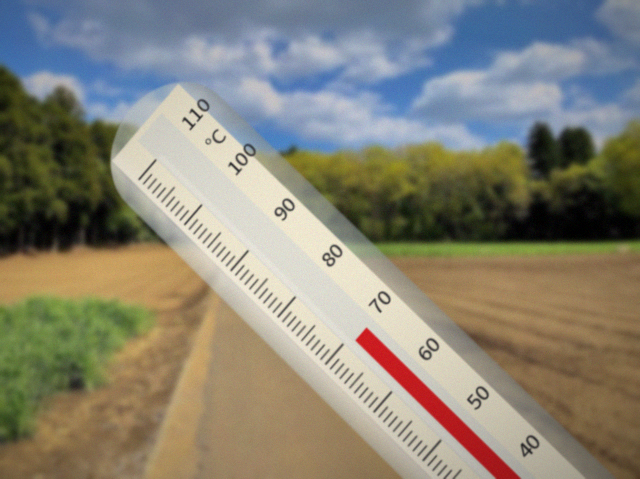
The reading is 69,°C
